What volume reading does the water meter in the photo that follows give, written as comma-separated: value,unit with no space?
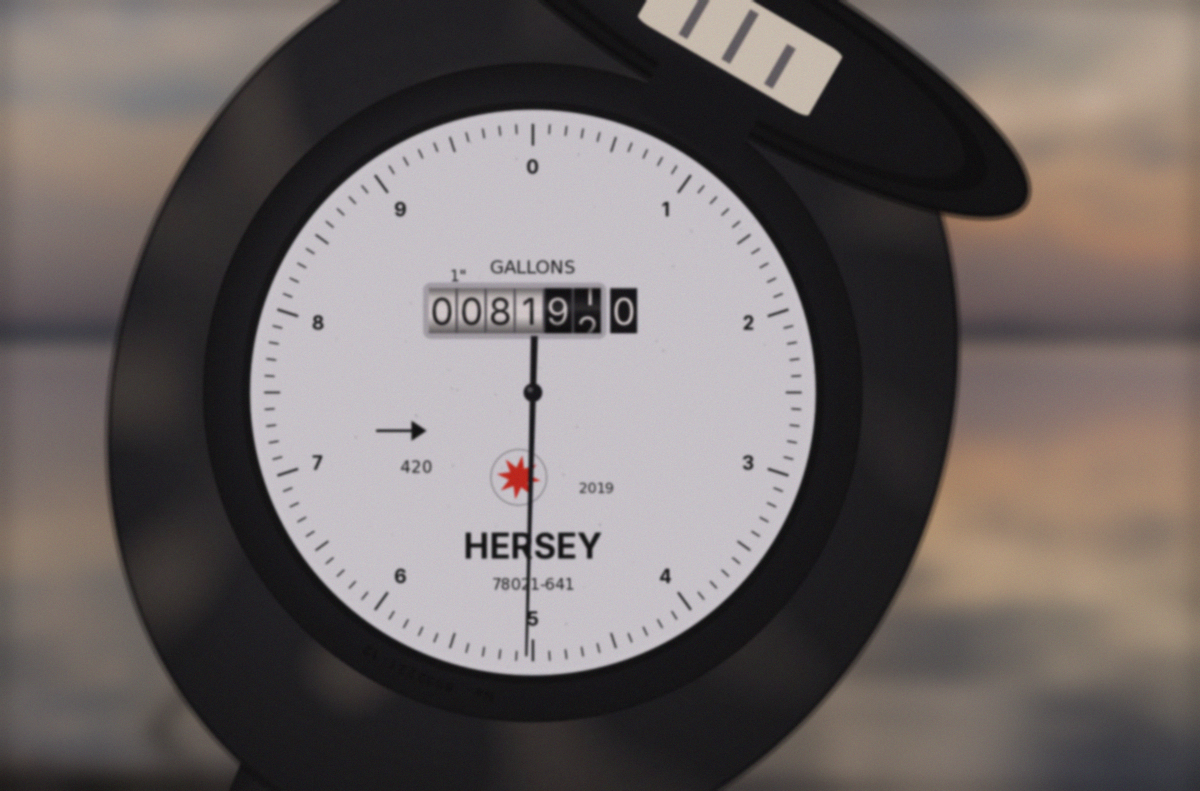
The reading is 81915.0,gal
